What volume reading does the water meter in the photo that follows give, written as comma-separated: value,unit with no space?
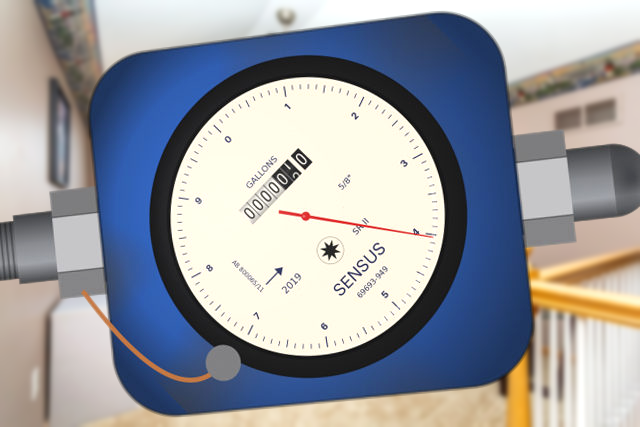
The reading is 14.0,gal
